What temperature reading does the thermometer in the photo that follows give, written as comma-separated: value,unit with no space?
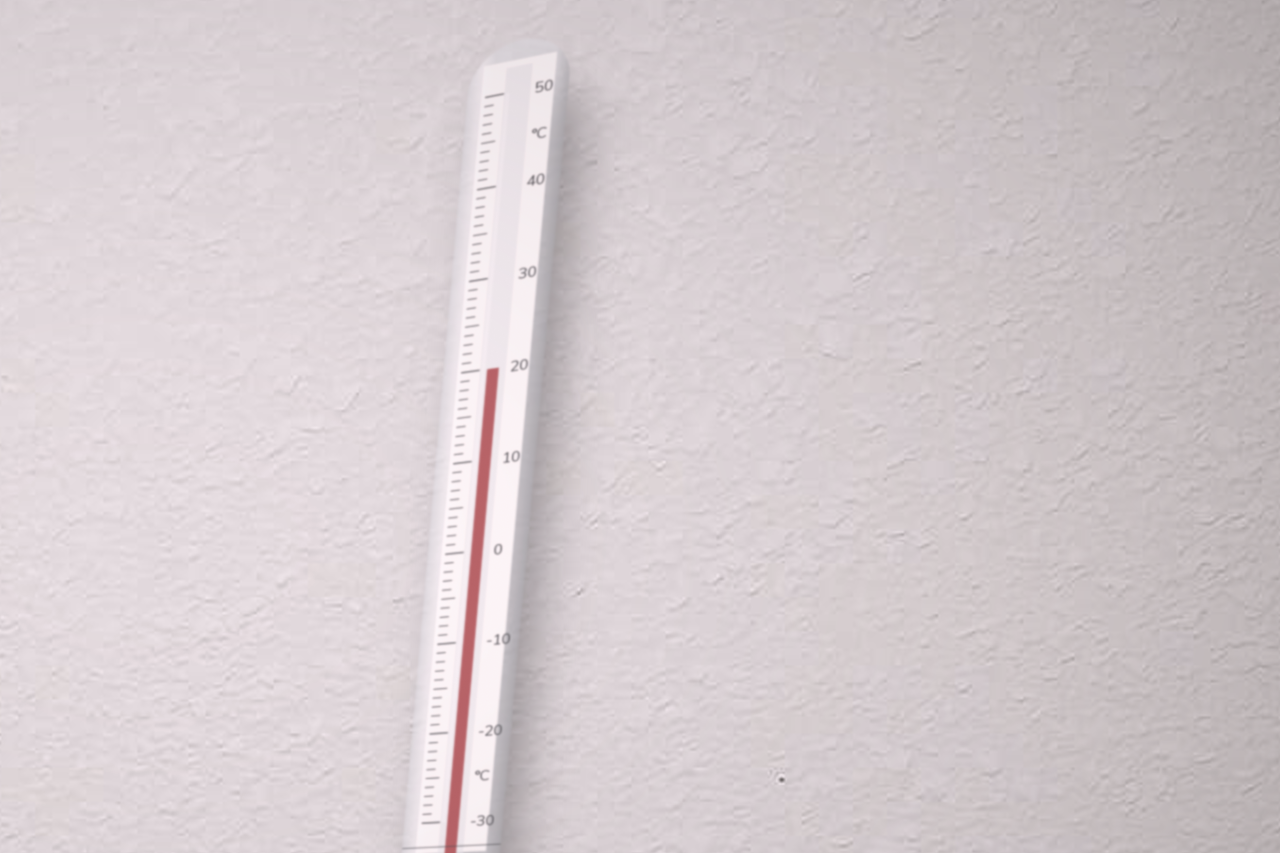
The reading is 20,°C
